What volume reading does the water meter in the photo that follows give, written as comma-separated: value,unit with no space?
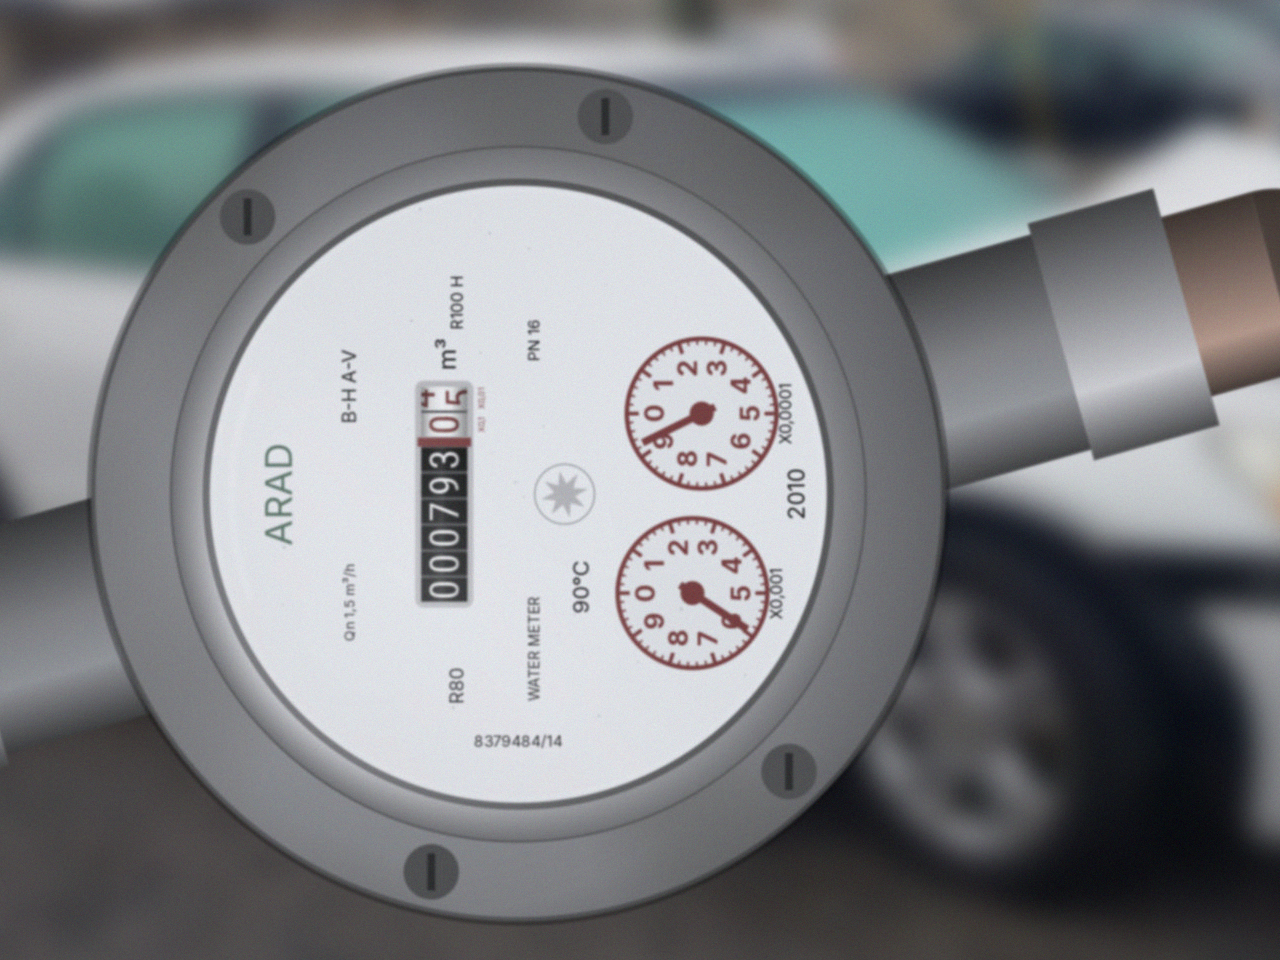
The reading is 793.0459,m³
